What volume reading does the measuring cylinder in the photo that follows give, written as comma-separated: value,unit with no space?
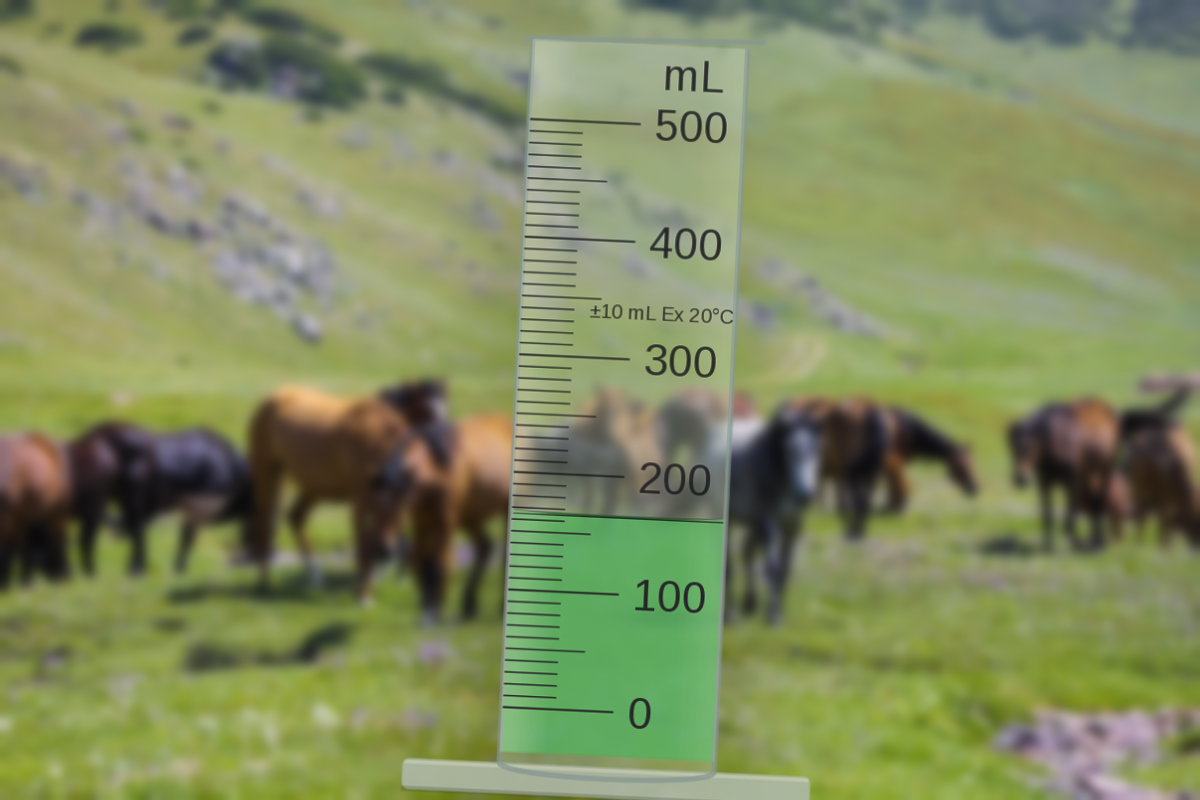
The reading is 165,mL
